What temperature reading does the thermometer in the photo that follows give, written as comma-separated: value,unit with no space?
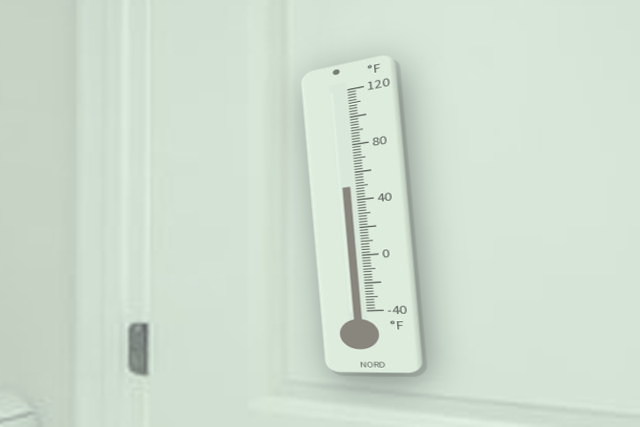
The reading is 50,°F
